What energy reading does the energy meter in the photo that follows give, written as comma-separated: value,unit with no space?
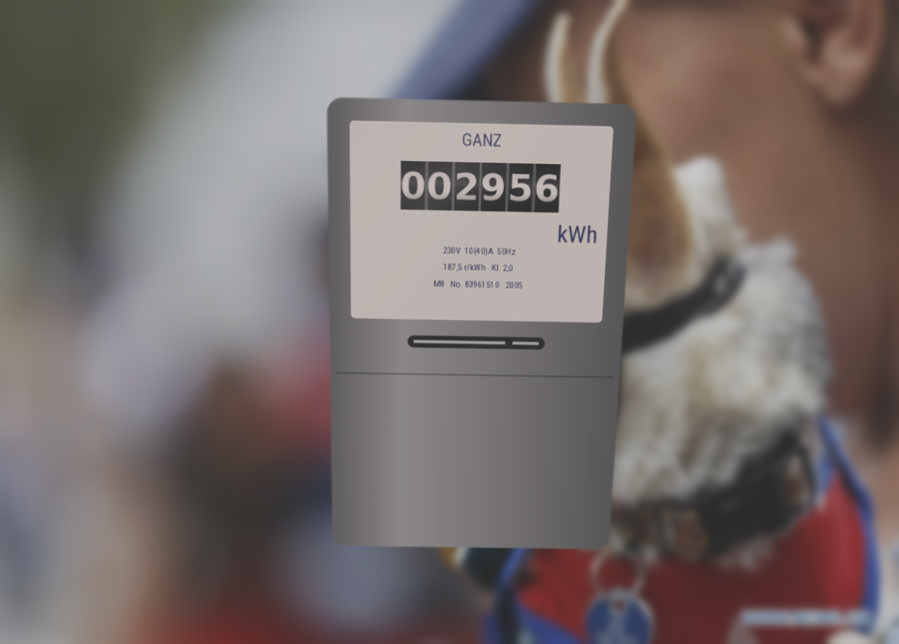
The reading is 2956,kWh
